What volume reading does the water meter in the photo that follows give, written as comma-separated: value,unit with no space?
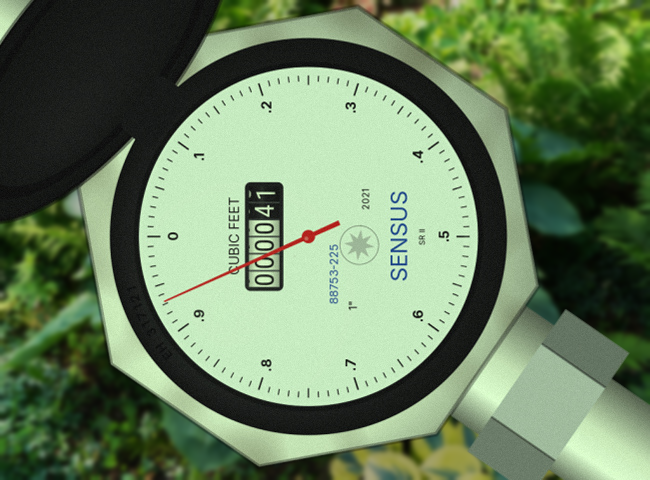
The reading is 40.93,ft³
